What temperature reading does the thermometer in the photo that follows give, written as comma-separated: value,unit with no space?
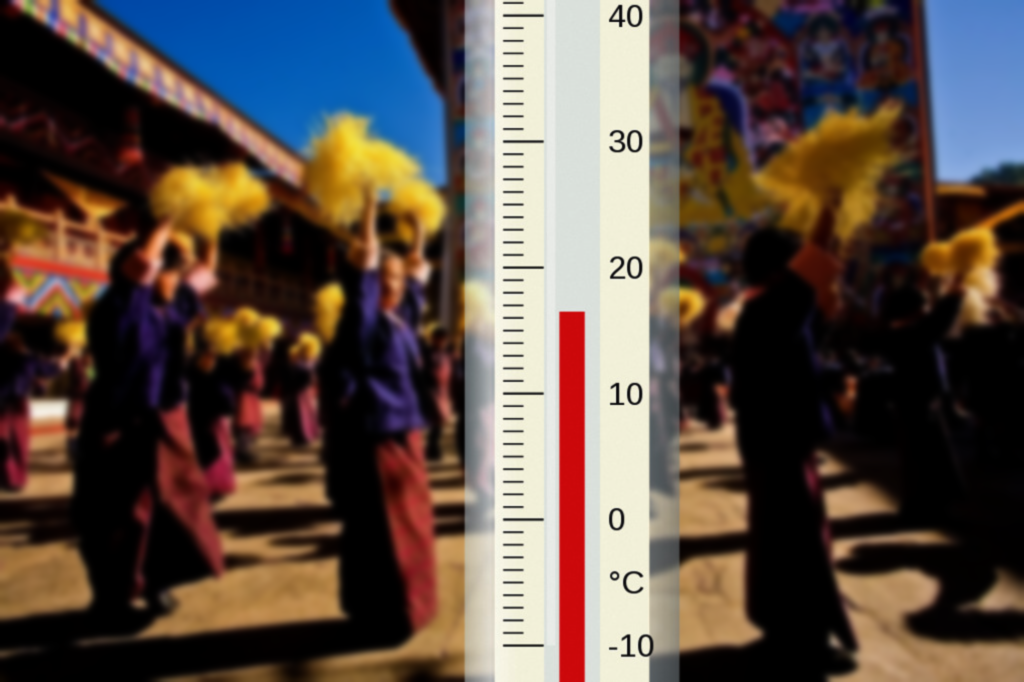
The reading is 16.5,°C
